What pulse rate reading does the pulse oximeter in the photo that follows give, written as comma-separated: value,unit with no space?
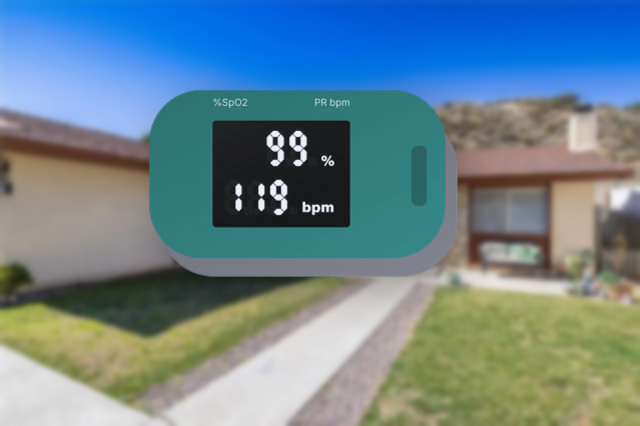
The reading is 119,bpm
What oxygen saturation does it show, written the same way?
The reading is 99,%
